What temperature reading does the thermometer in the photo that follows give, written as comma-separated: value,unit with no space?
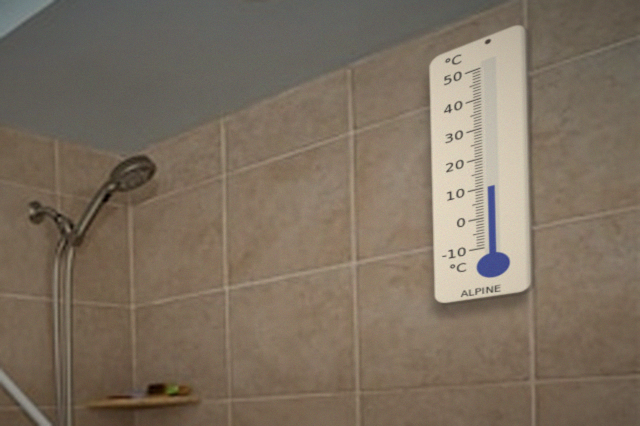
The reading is 10,°C
